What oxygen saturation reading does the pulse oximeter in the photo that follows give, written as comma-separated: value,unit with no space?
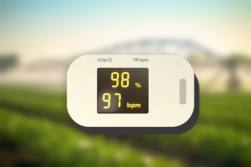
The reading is 98,%
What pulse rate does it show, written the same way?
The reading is 97,bpm
